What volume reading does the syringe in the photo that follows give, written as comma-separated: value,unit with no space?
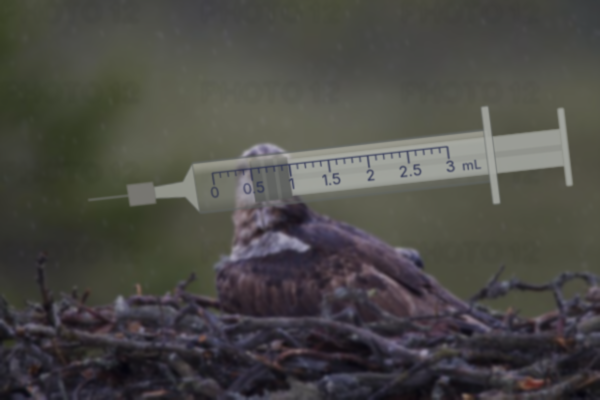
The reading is 0.5,mL
